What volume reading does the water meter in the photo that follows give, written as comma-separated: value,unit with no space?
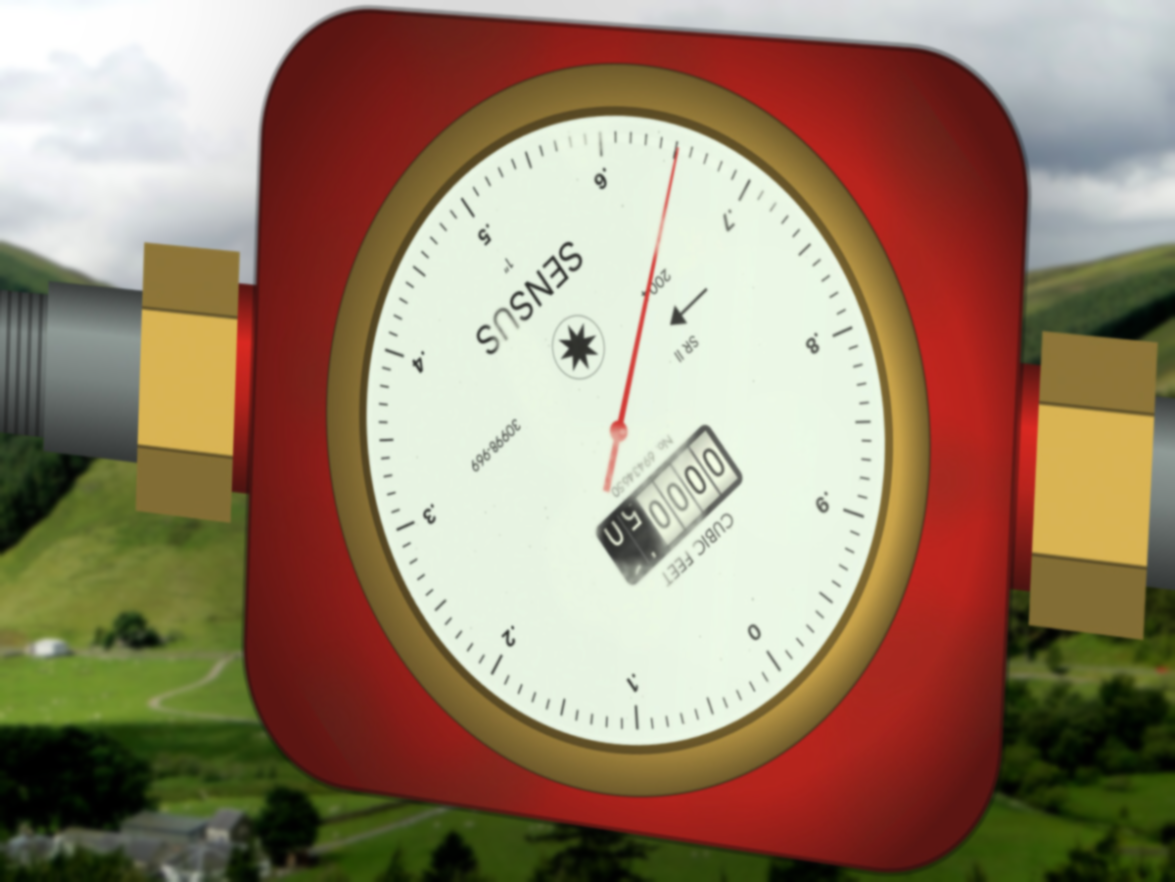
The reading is 49.65,ft³
